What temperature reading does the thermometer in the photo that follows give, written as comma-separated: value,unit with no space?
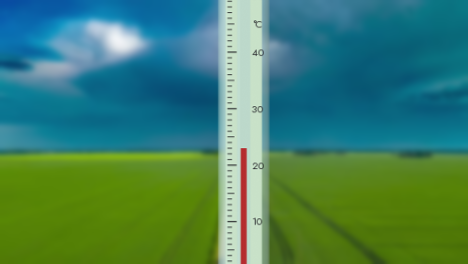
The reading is 23,°C
